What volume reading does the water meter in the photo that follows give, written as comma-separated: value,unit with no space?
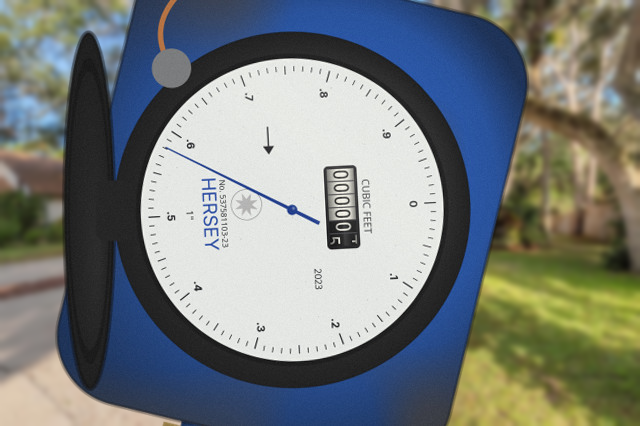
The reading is 4.58,ft³
